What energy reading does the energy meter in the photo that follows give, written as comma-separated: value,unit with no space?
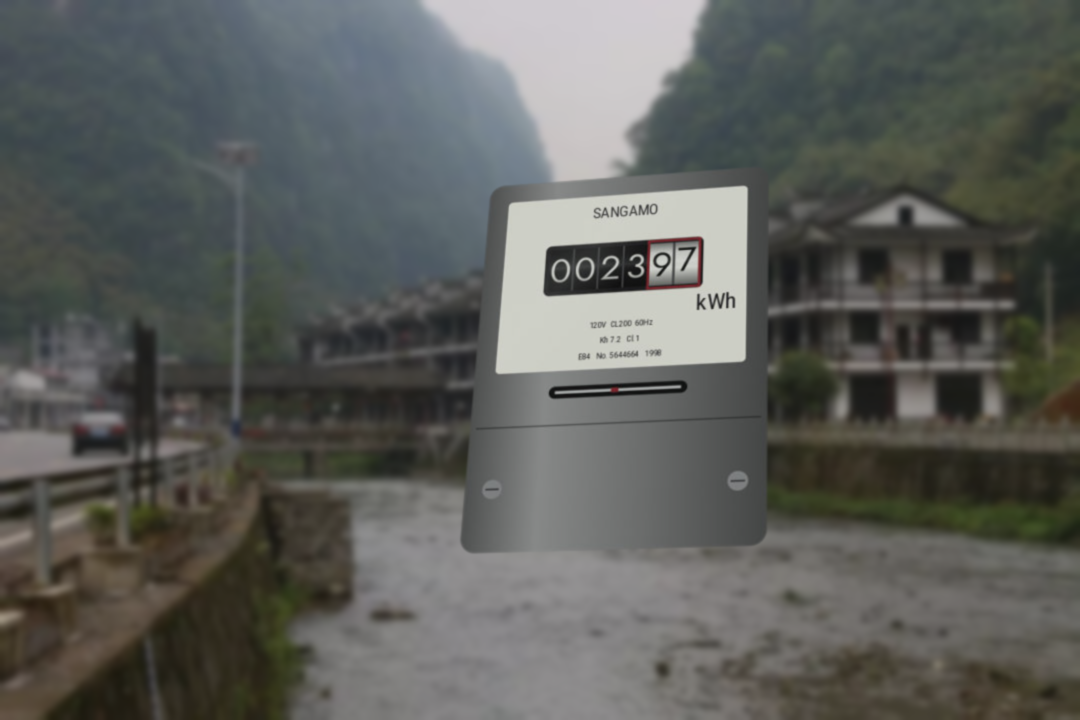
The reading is 23.97,kWh
